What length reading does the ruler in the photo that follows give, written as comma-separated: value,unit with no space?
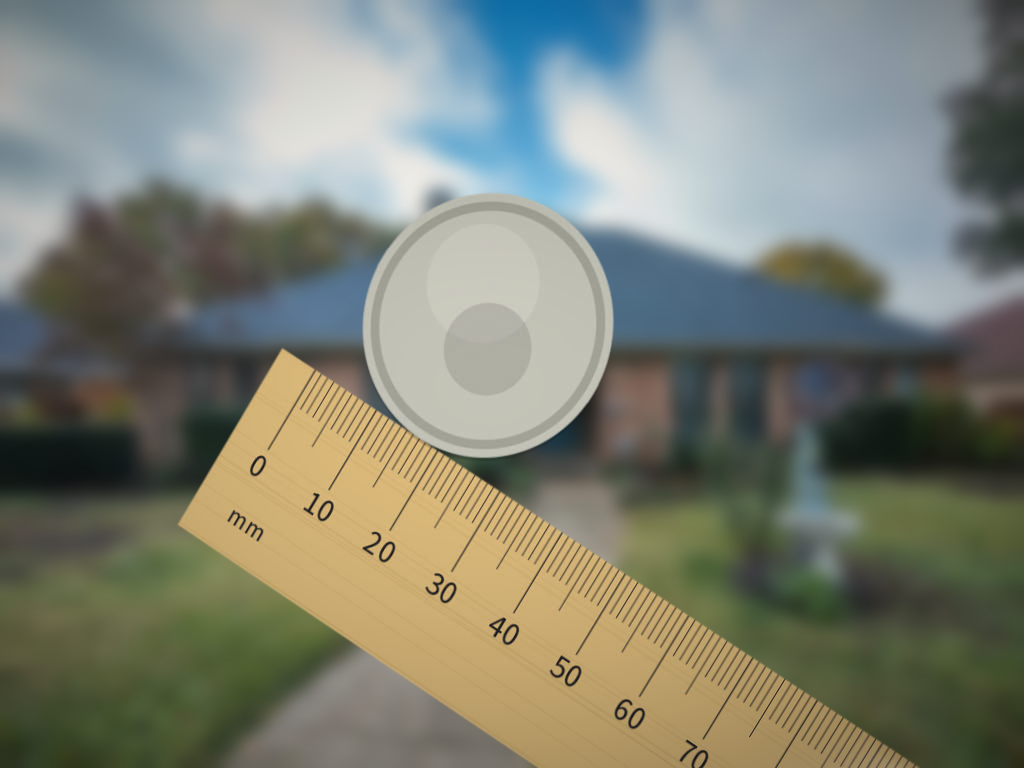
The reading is 34,mm
